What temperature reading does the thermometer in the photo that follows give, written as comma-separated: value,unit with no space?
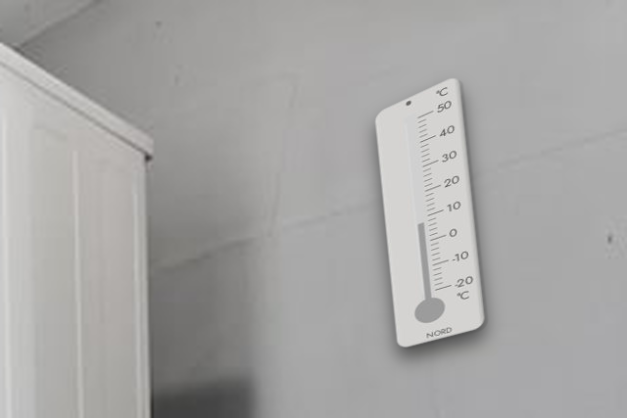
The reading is 8,°C
